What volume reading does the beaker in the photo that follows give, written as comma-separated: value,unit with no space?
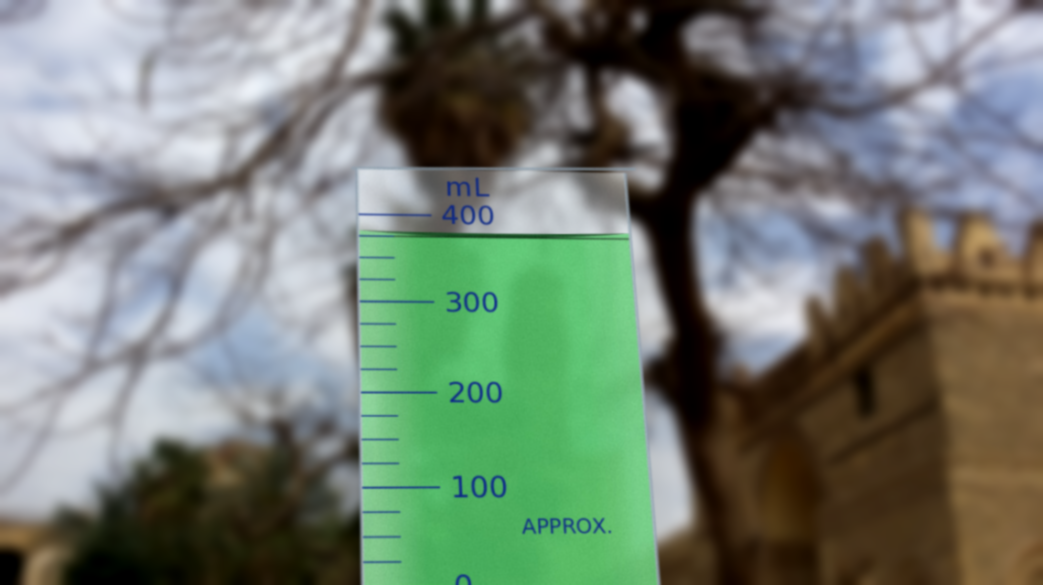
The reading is 375,mL
